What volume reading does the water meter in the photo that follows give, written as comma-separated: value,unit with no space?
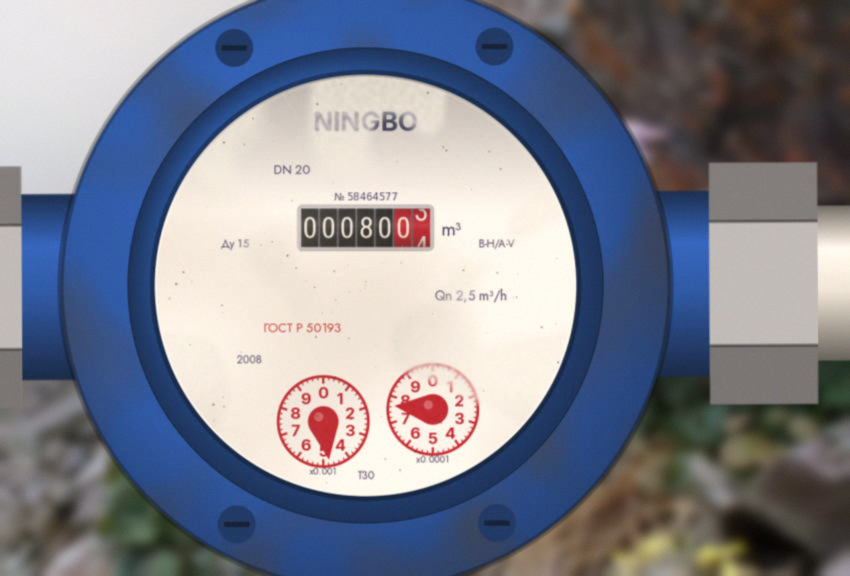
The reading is 80.0347,m³
